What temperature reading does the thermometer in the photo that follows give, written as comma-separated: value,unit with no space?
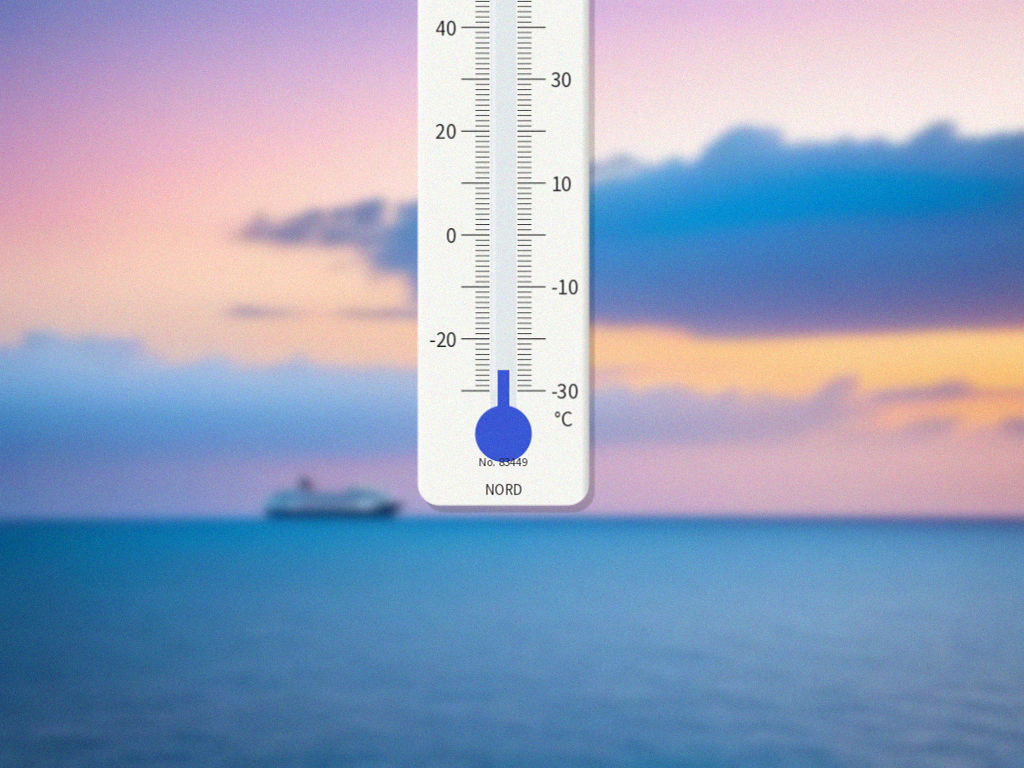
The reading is -26,°C
